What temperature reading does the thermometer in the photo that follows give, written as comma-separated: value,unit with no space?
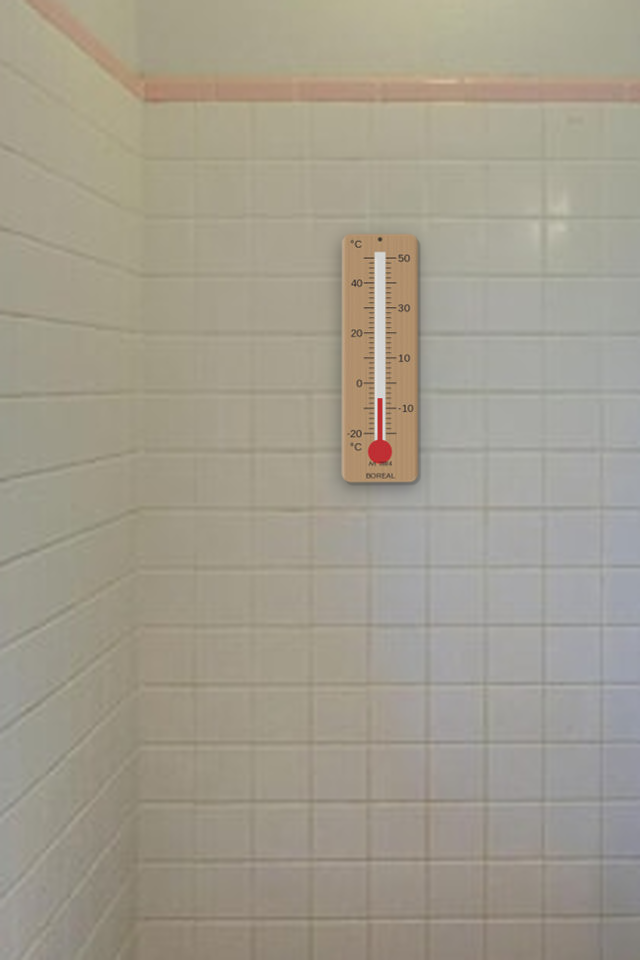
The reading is -6,°C
